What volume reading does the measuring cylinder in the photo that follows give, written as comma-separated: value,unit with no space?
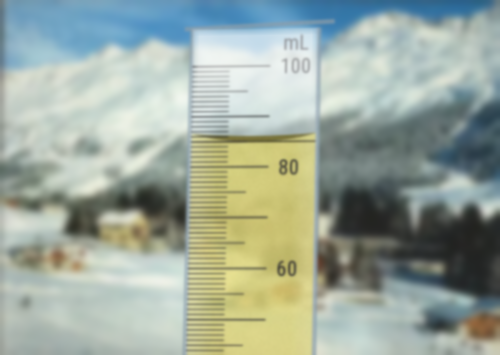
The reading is 85,mL
